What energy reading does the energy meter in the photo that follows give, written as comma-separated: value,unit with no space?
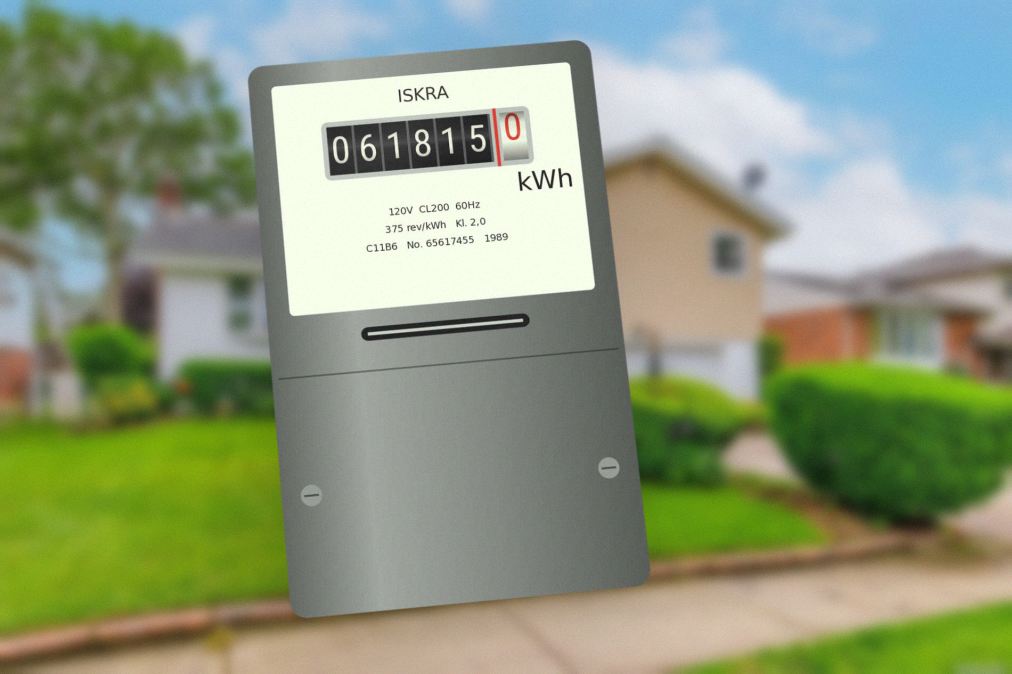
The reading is 61815.0,kWh
